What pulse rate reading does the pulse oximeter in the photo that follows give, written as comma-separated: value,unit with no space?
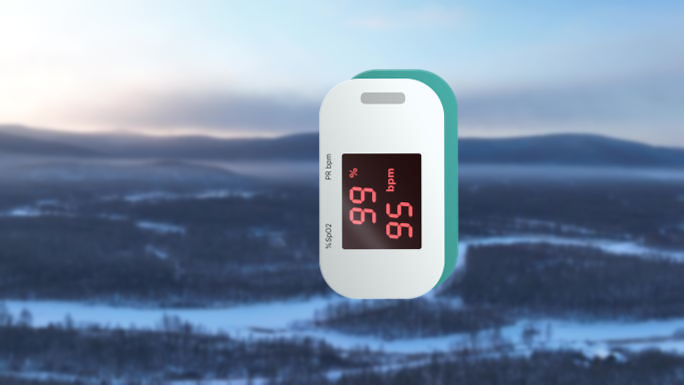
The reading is 95,bpm
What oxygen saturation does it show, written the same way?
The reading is 99,%
